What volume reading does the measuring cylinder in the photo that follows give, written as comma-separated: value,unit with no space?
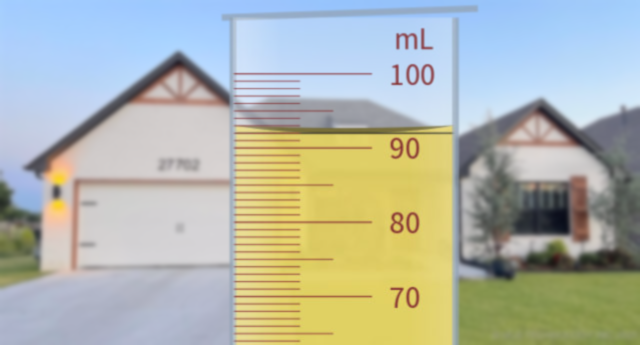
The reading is 92,mL
